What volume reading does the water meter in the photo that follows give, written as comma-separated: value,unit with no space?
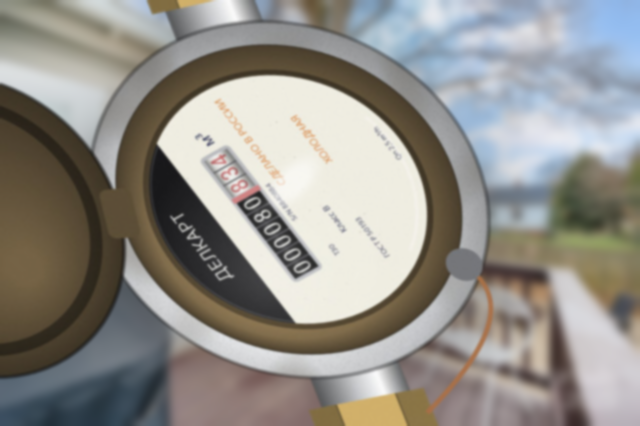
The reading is 80.834,m³
